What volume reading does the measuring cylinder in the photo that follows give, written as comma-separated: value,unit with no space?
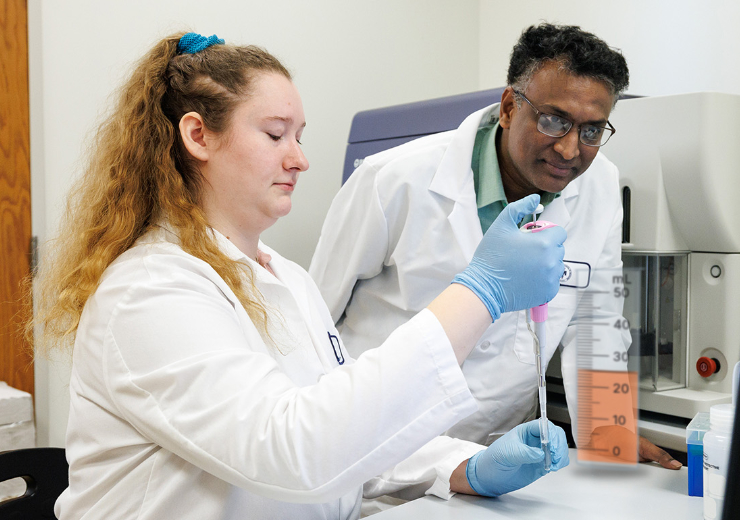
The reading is 25,mL
